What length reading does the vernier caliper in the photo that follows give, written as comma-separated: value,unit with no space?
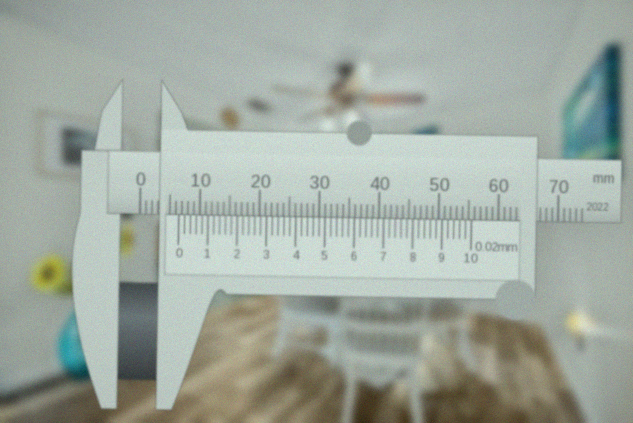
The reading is 6.5,mm
